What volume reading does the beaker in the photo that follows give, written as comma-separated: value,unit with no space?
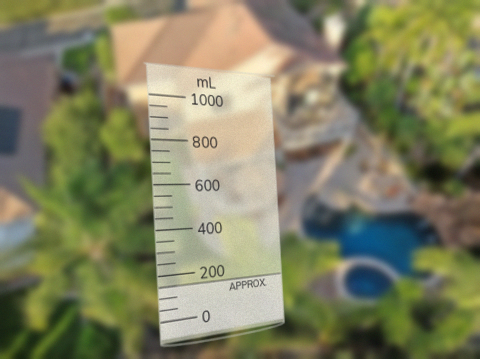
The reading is 150,mL
